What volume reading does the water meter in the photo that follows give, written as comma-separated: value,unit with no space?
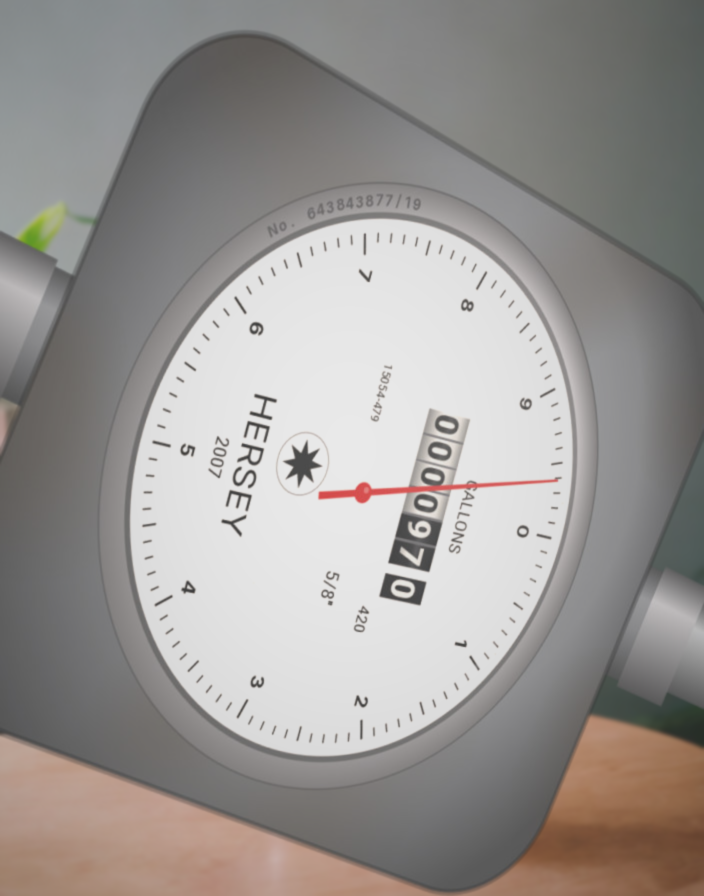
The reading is 969.6,gal
